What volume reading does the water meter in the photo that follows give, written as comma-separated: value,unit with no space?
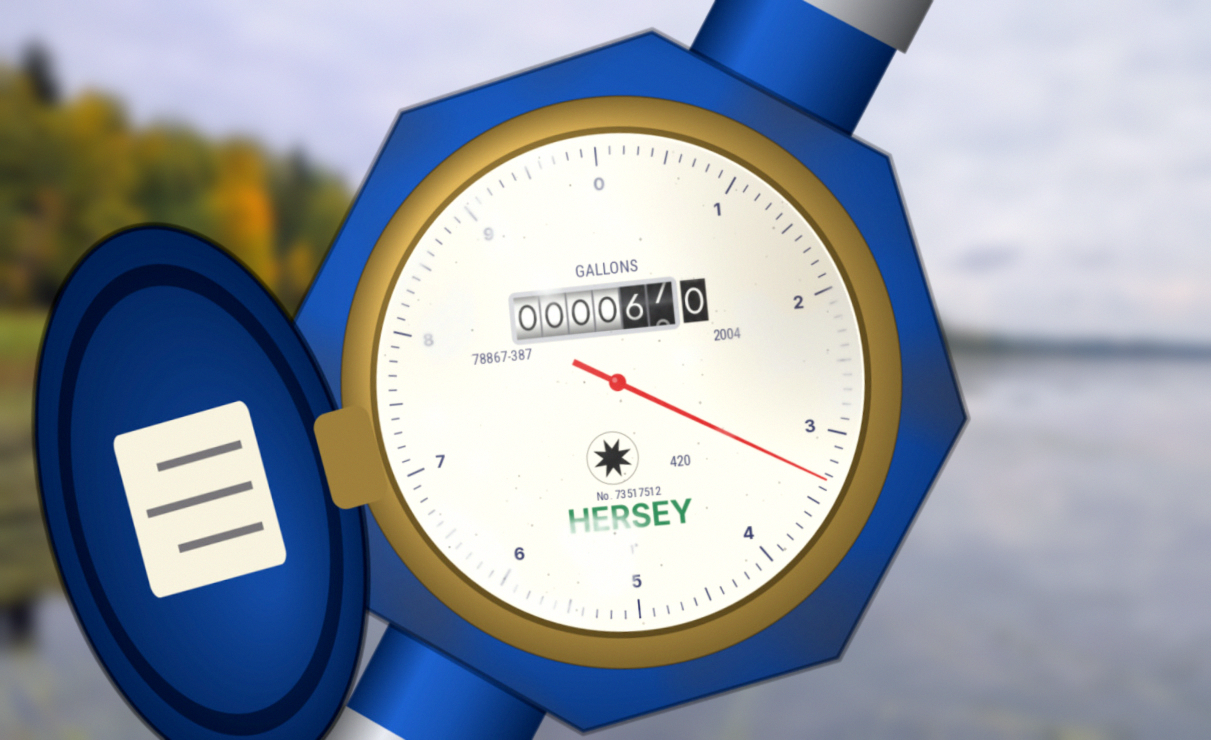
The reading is 673.3,gal
